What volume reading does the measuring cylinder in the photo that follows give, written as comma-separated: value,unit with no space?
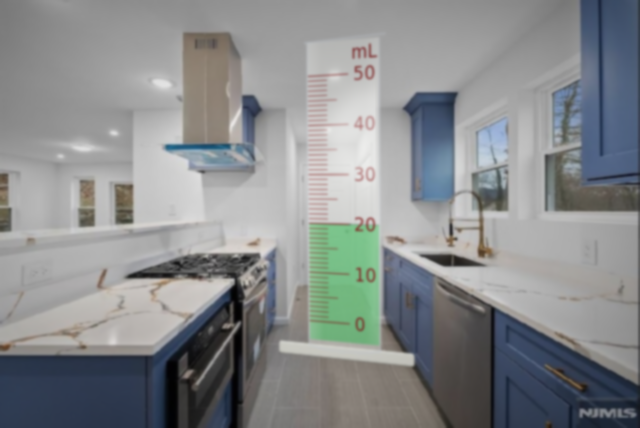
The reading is 20,mL
